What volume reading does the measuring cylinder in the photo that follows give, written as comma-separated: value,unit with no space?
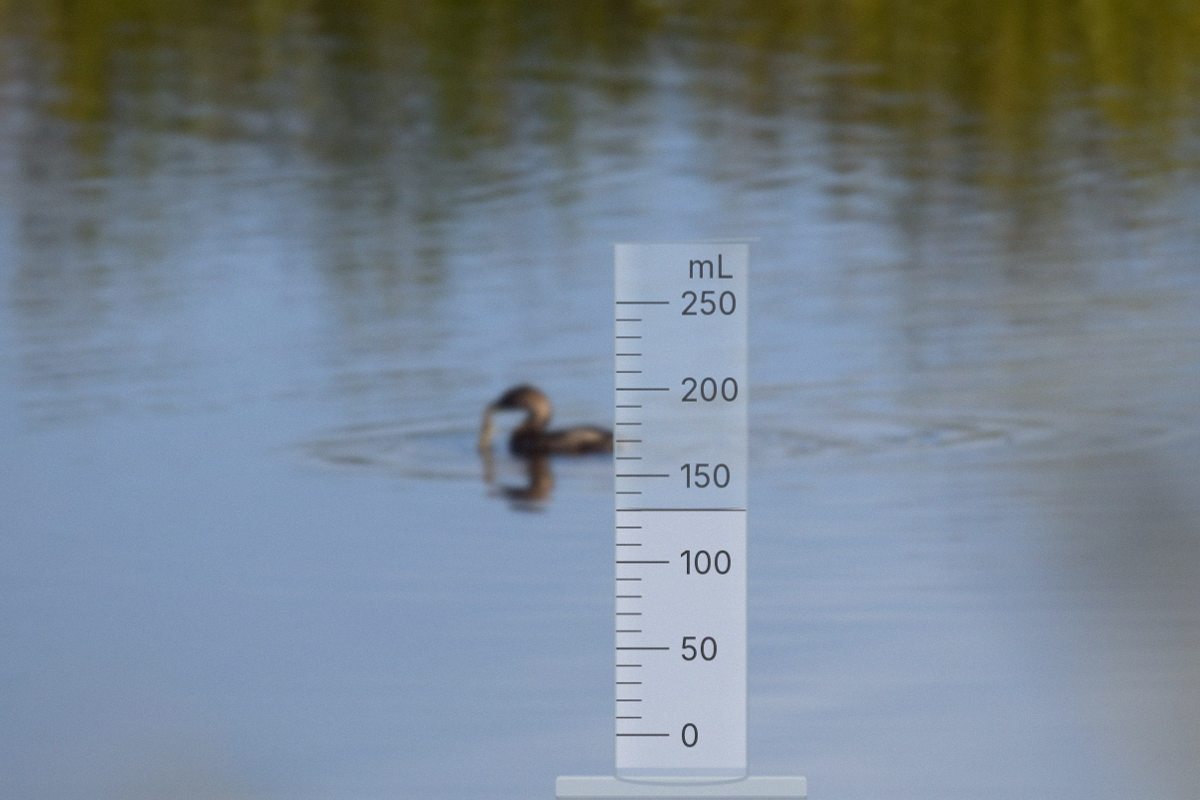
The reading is 130,mL
